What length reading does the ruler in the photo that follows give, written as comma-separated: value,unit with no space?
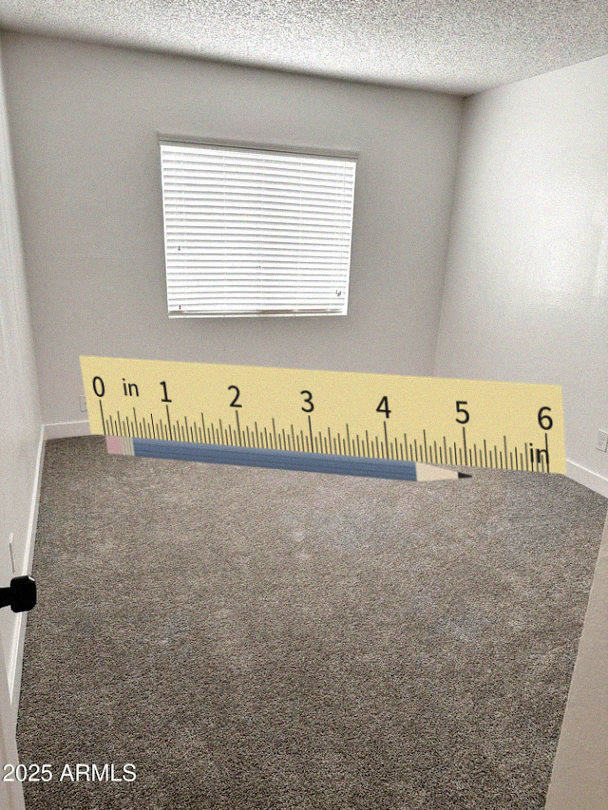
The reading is 5.0625,in
